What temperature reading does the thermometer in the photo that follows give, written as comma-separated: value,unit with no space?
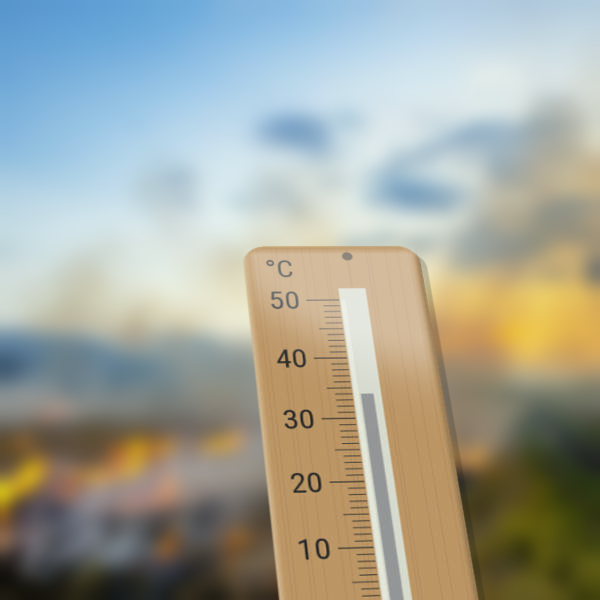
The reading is 34,°C
